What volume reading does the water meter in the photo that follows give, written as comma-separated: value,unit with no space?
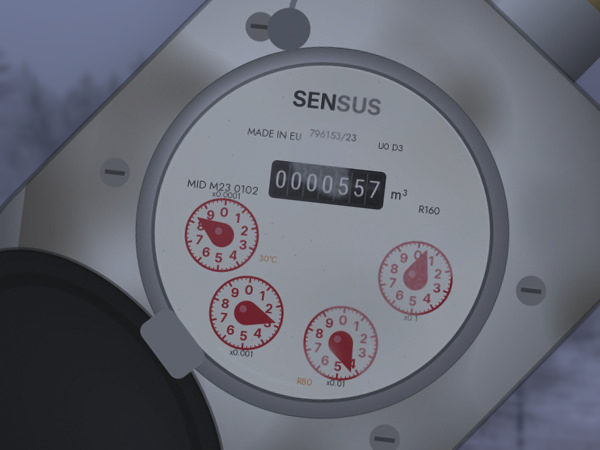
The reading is 557.0428,m³
